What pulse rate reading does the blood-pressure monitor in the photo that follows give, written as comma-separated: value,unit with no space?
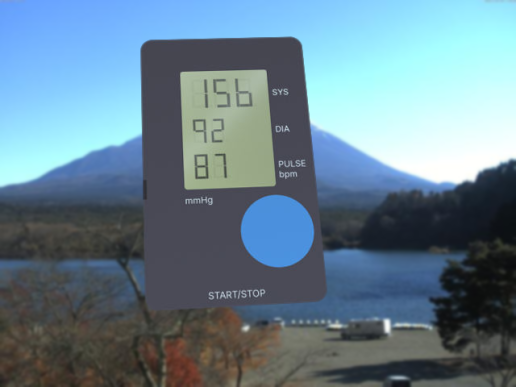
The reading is 87,bpm
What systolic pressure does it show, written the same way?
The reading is 156,mmHg
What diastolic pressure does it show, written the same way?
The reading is 92,mmHg
